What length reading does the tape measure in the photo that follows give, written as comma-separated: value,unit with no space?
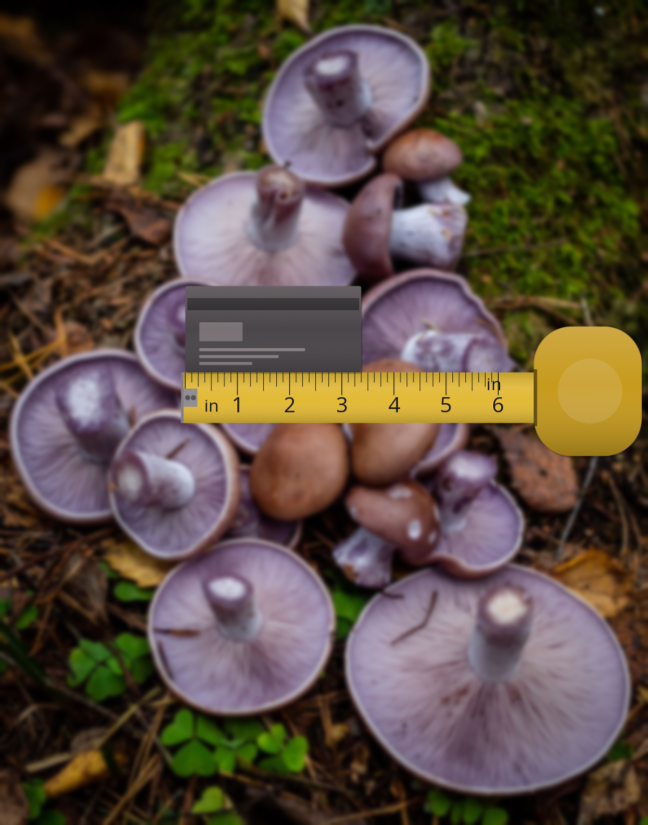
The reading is 3.375,in
